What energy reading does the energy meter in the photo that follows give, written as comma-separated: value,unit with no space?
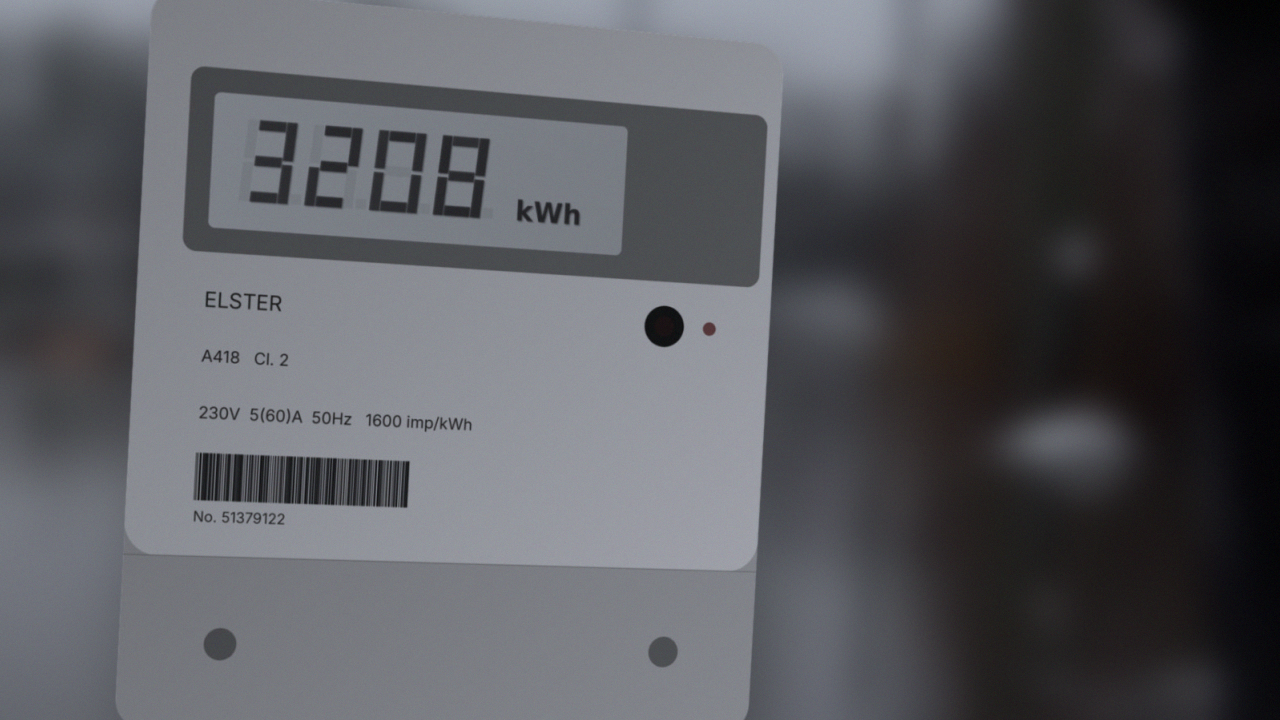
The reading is 3208,kWh
